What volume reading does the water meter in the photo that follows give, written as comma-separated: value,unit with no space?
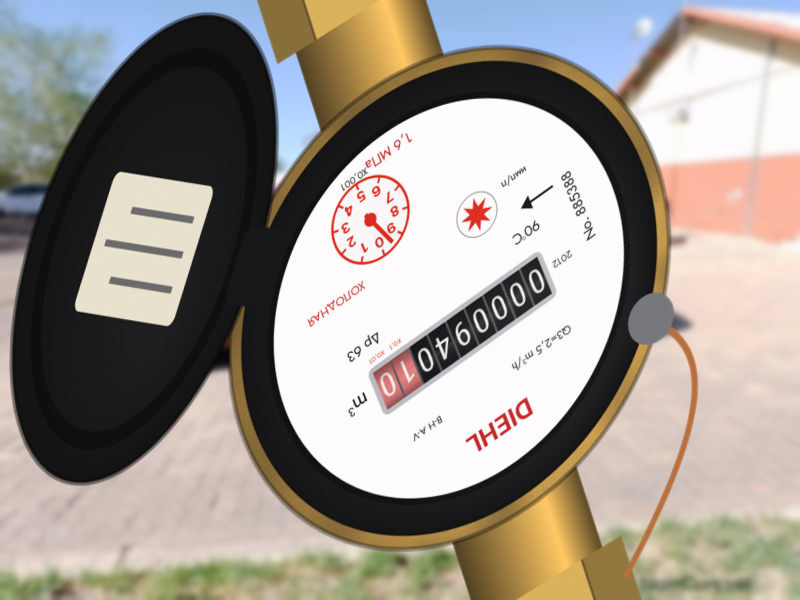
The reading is 940.099,m³
